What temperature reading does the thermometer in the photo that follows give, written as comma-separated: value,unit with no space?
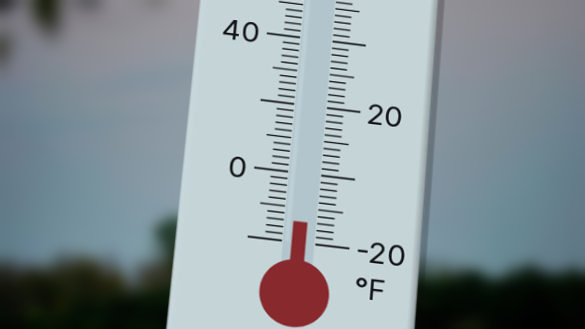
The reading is -14,°F
